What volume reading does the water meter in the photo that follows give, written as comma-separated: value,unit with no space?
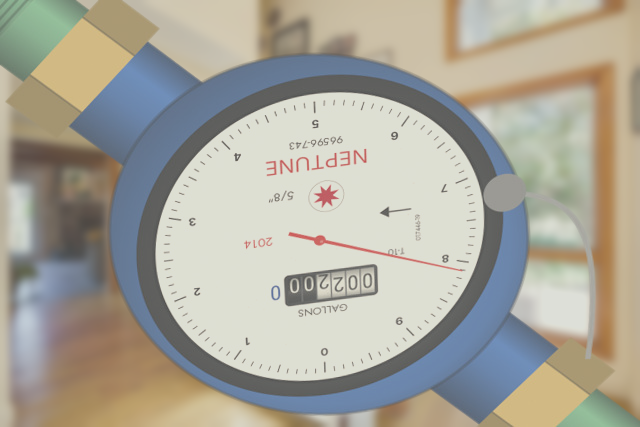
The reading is 21998.1,gal
